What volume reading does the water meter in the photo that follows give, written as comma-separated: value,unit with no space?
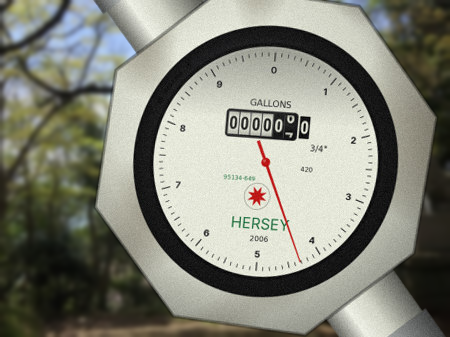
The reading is 64.3,gal
